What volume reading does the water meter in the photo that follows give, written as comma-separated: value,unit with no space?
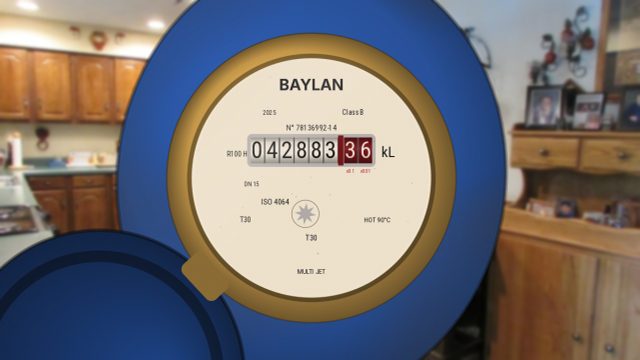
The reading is 42883.36,kL
